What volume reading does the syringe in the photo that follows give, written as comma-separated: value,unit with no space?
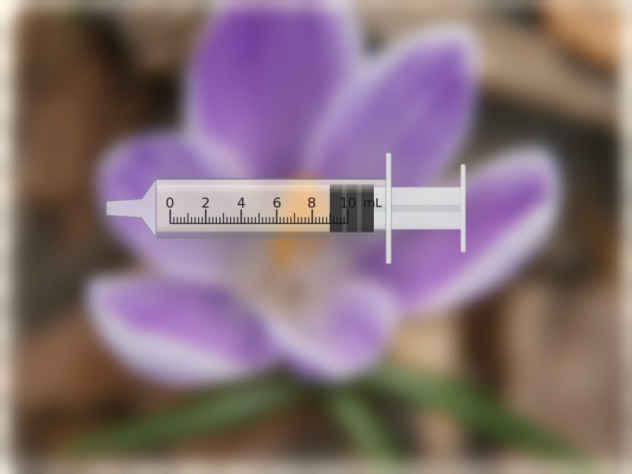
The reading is 9,mL
